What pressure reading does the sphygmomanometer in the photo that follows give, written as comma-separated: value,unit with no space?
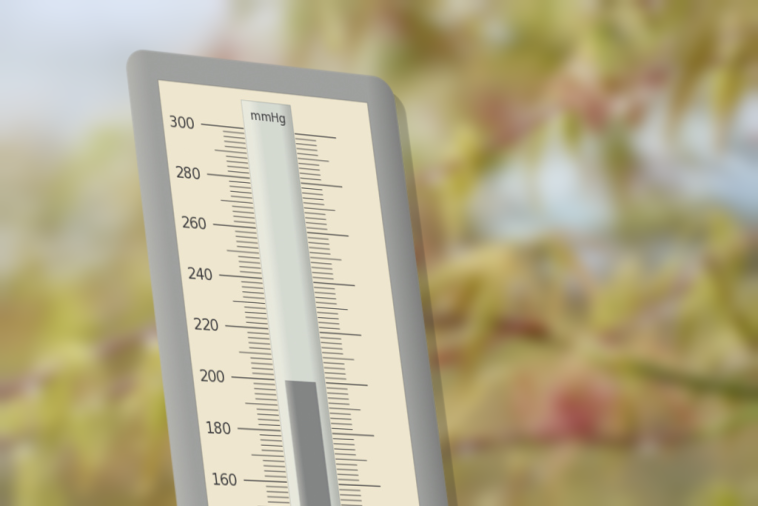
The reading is 200,mmHg
